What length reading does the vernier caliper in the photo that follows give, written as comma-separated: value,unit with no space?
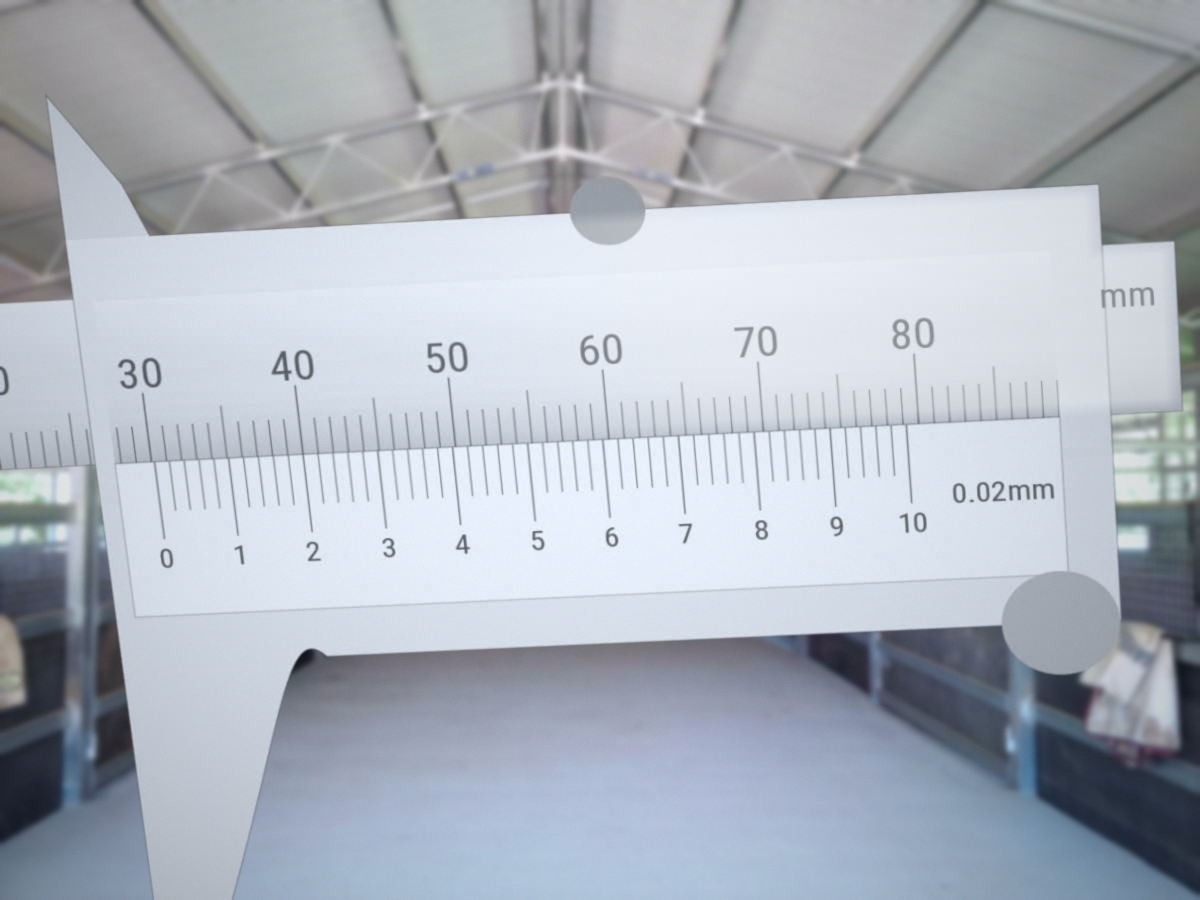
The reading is 30.2,mm
